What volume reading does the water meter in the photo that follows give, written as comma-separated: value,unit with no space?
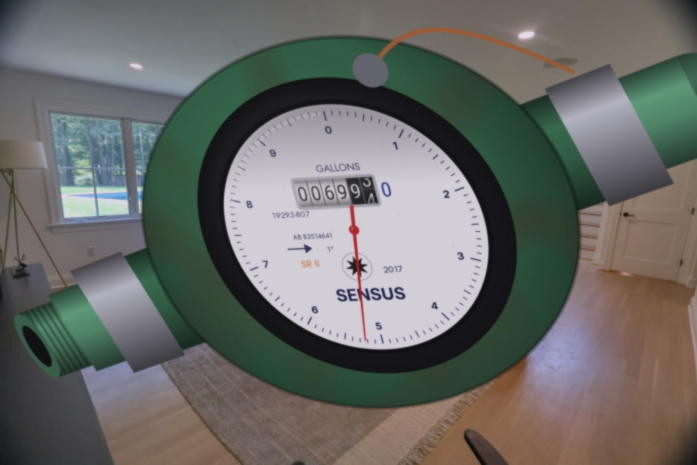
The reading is 69935.2,gal
